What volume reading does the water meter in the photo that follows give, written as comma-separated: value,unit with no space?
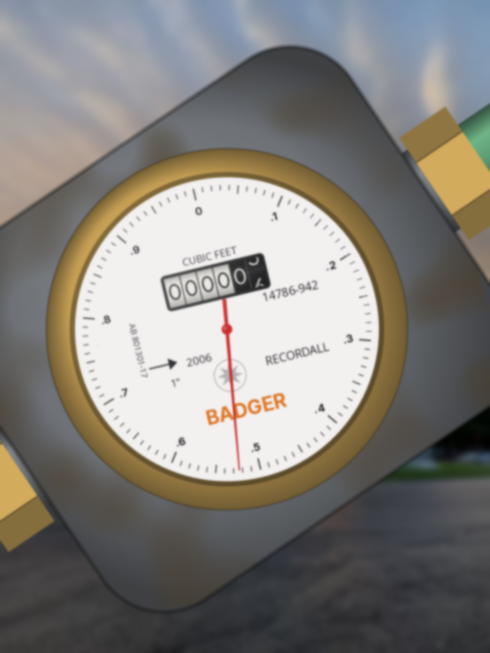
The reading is 5.52,ft³
